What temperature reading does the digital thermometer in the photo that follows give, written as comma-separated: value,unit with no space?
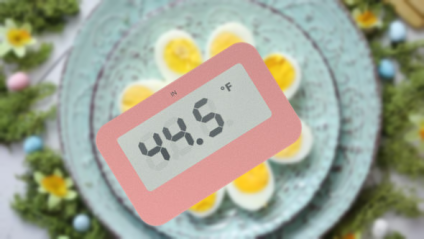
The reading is 44.5,°F
